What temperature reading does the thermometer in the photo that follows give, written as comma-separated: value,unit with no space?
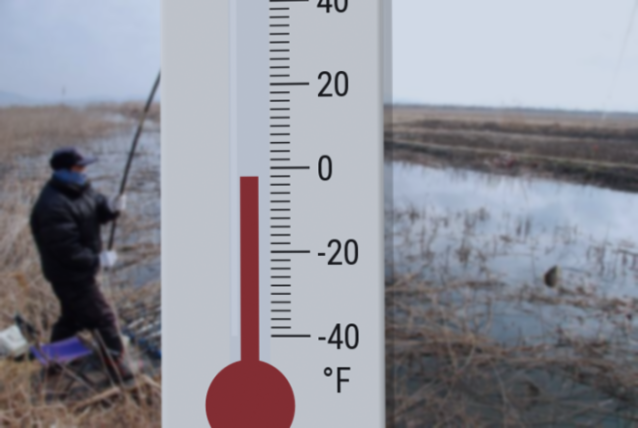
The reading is -2,°F
